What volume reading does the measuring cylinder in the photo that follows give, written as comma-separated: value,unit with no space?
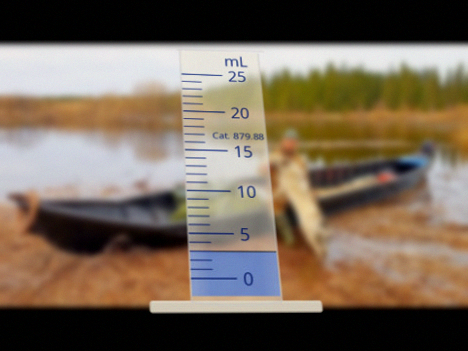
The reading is 3,mL
